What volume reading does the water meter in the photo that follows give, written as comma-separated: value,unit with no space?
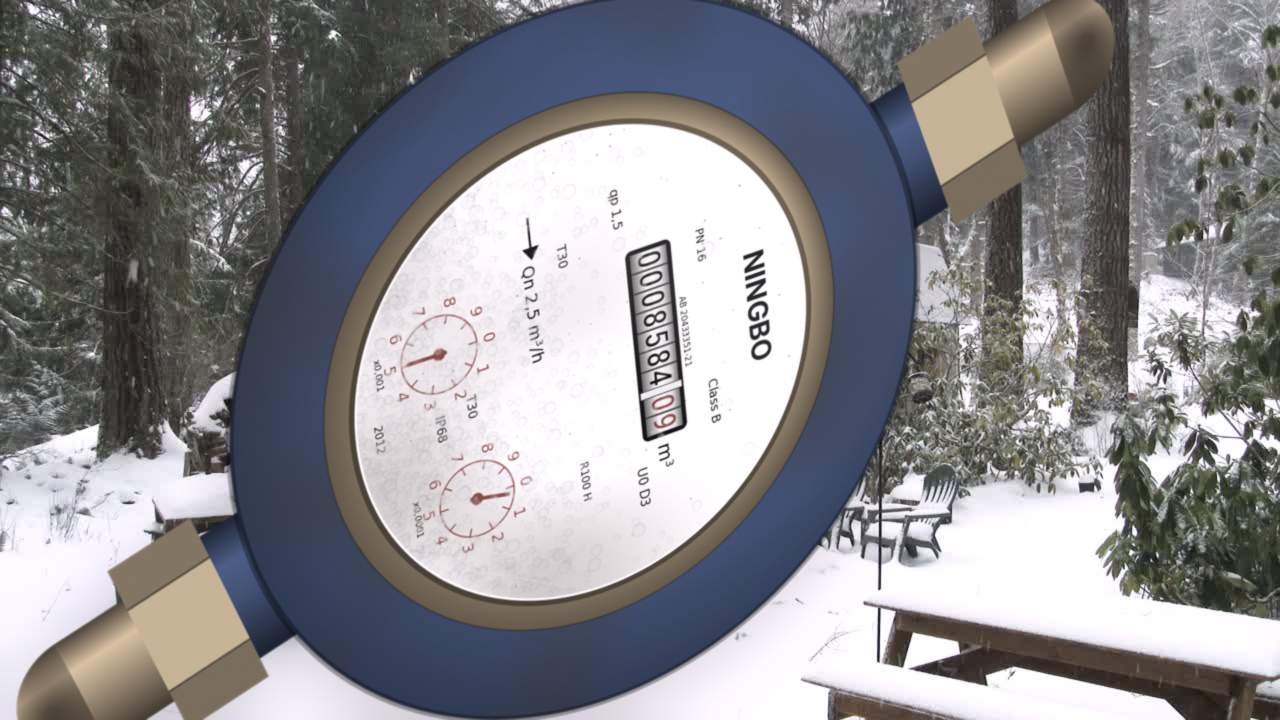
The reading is 8584.0950,m³
